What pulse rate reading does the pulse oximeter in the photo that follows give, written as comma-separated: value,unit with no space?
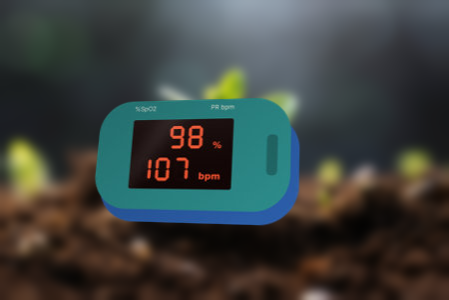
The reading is 107,bpm
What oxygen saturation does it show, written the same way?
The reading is 98,%
